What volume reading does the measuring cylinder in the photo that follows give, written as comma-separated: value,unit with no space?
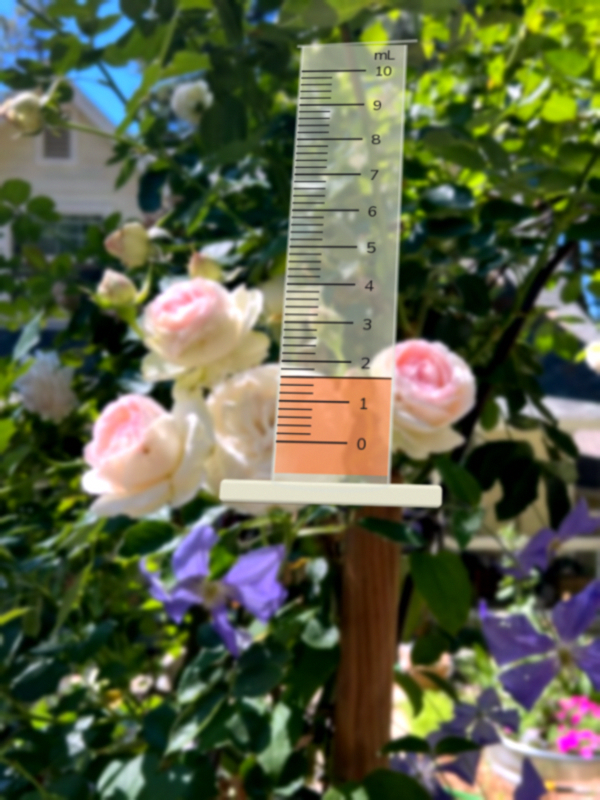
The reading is 1.6,mL
